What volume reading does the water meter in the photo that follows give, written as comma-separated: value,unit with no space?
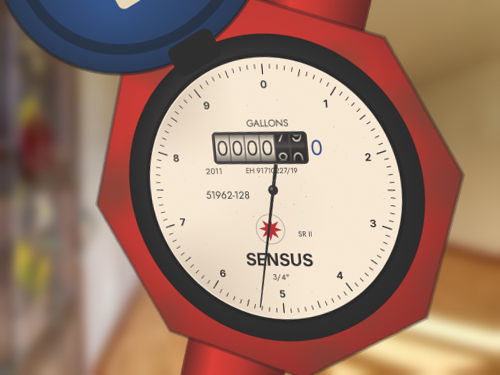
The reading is 795.3,gal
